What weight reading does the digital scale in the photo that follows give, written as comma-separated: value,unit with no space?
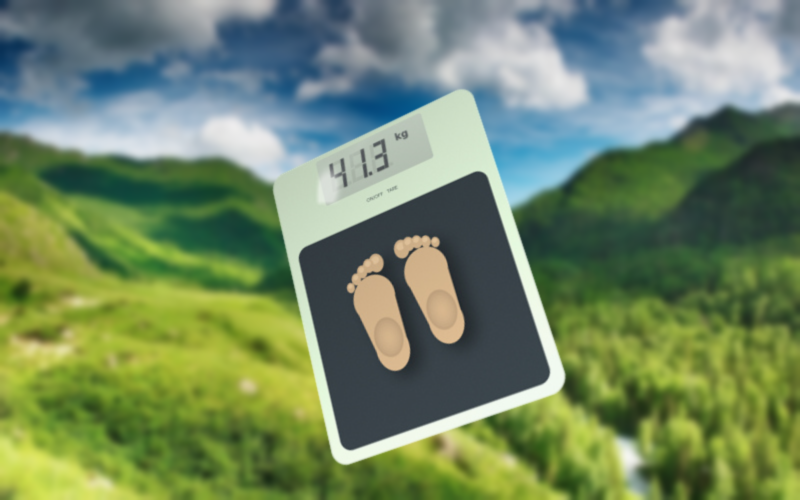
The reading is 41.3,kg
